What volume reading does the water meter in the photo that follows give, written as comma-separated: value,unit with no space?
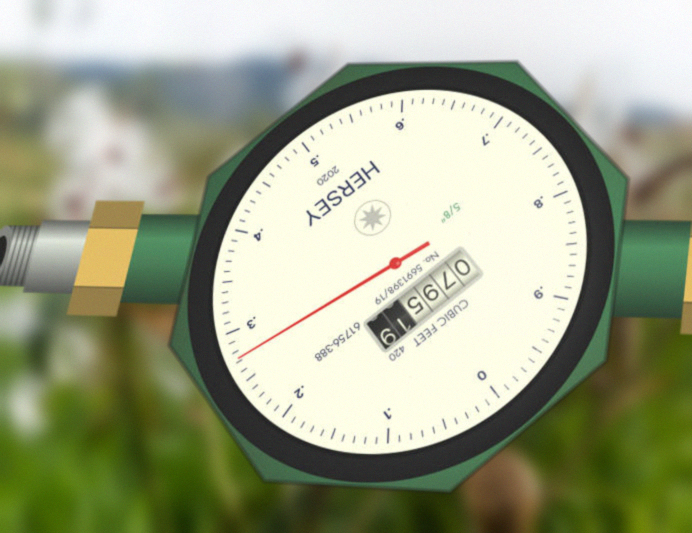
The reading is 79519.27,ft³
